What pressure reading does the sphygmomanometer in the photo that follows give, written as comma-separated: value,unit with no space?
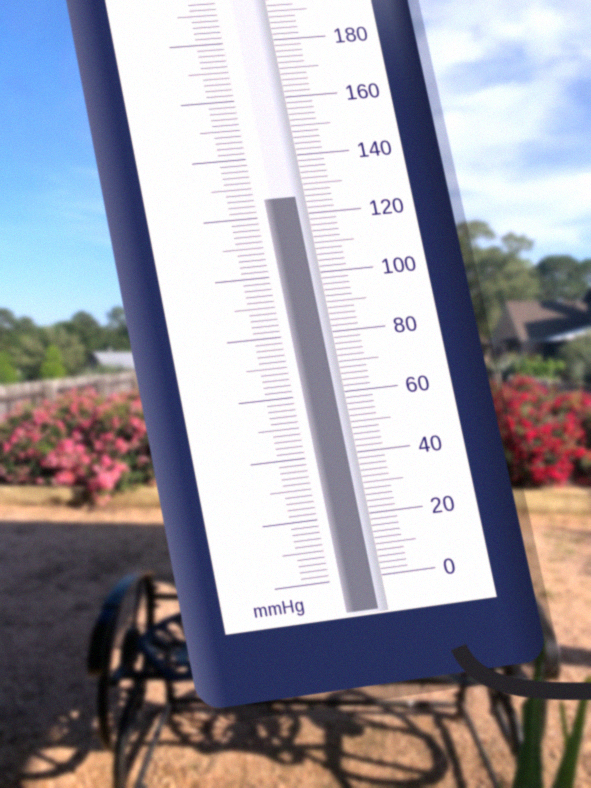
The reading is 126,mmHg
